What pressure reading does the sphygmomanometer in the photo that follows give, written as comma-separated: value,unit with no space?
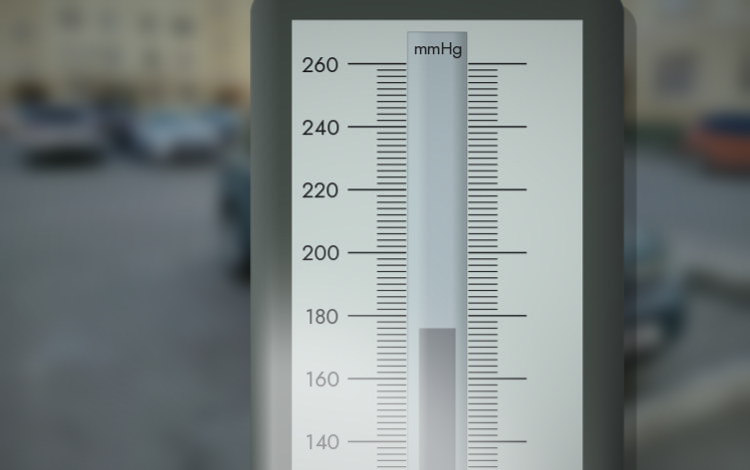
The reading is 176,mmHg
